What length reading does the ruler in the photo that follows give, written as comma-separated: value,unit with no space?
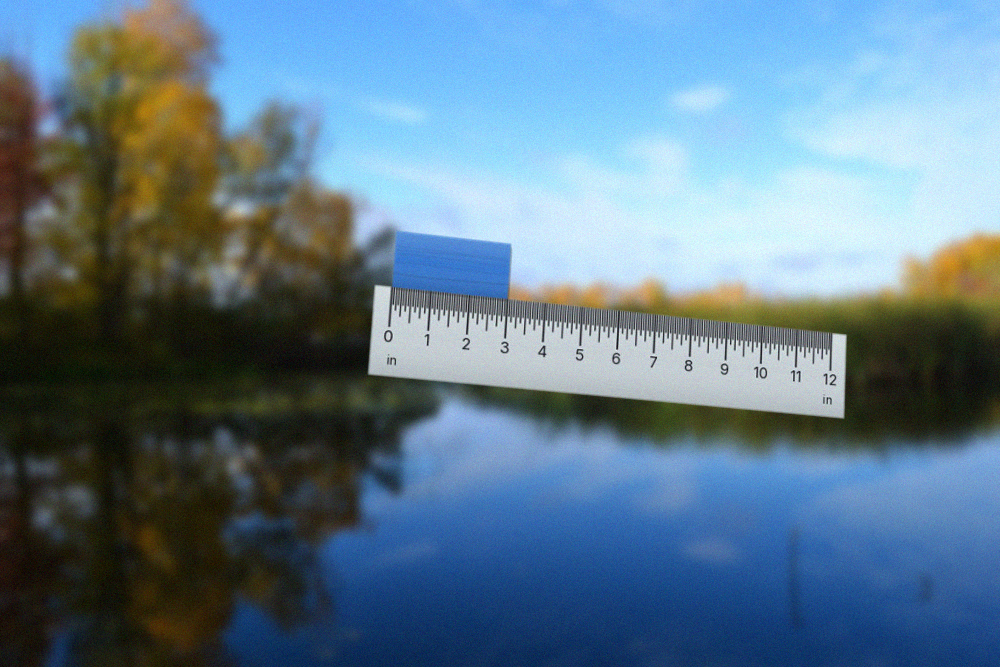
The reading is 3,in
